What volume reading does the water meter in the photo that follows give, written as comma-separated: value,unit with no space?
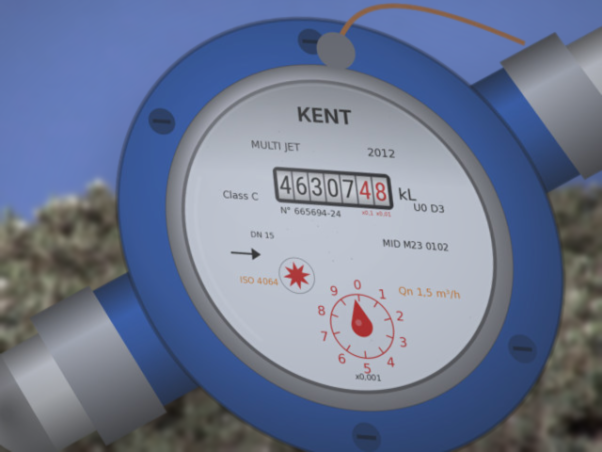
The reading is 46307.479,kL
